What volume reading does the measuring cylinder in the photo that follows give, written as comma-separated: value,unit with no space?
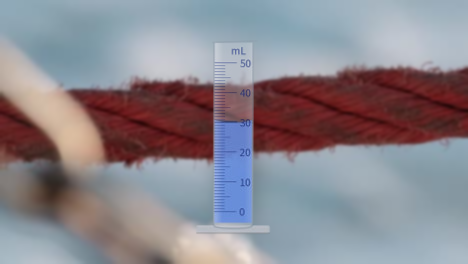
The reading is 30,mL
